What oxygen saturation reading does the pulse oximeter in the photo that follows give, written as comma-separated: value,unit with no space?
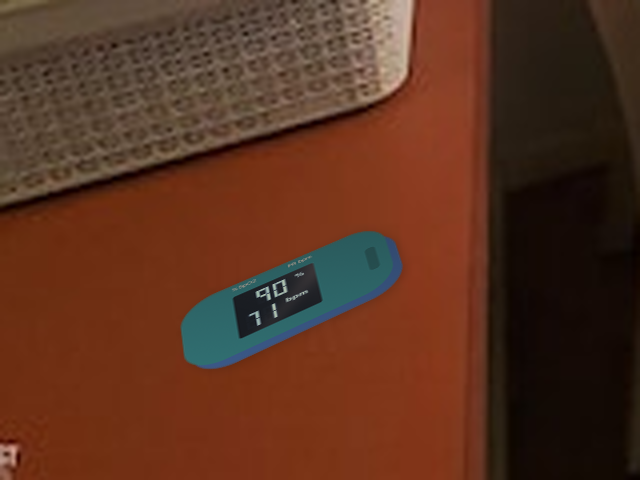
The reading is 90,%
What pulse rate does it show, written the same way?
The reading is 71,bpm
